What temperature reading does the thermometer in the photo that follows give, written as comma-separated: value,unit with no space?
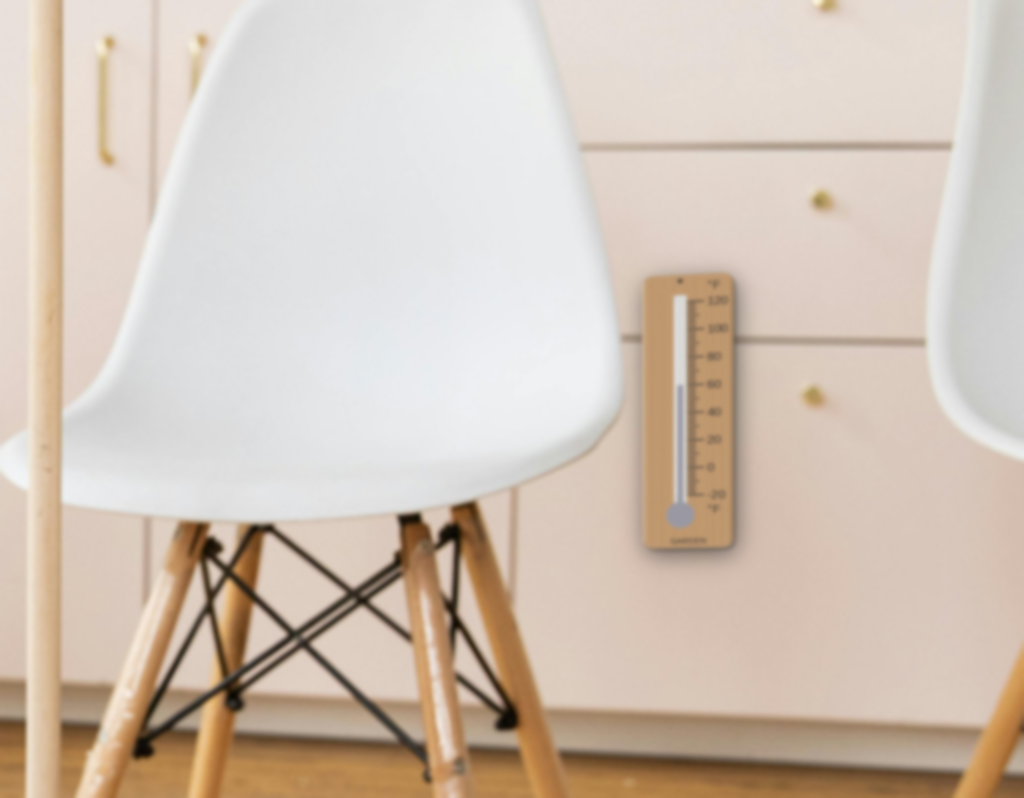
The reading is 60,°F
